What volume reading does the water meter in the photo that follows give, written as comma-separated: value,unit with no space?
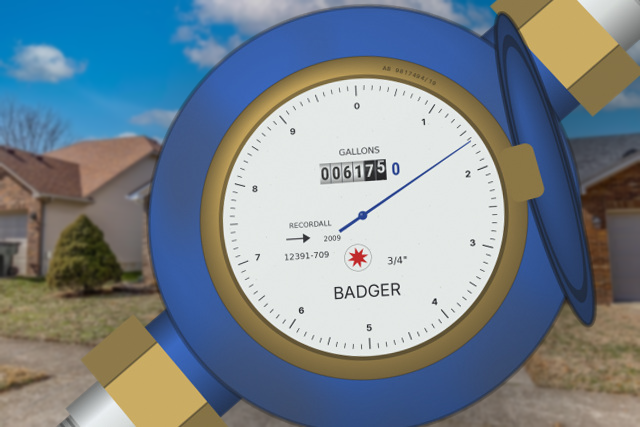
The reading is 61751.6,gal
